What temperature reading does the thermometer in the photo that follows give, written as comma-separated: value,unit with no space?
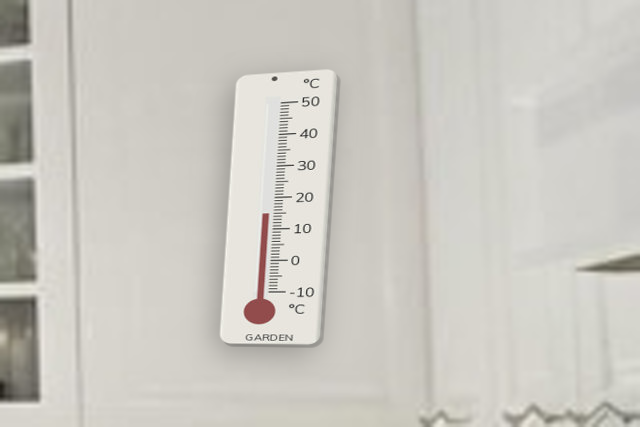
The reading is 15,°C
